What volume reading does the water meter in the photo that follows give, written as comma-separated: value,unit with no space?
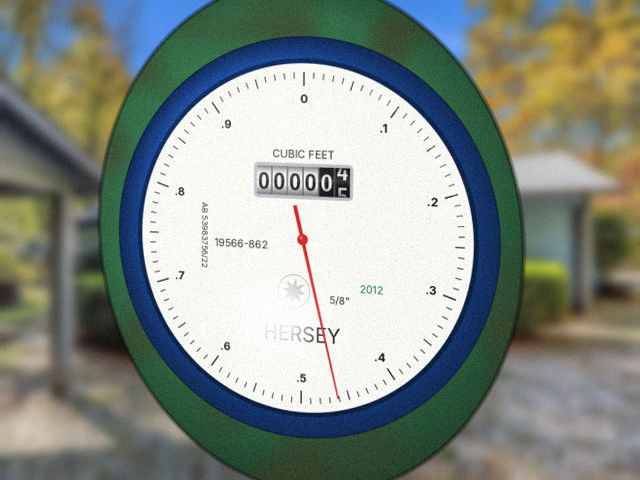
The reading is 4.46,ft³
